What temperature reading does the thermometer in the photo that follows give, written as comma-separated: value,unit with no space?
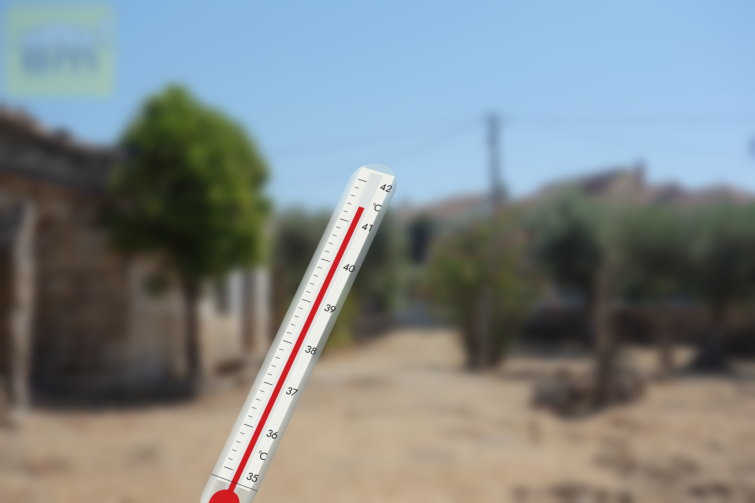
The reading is 41.4,°C
